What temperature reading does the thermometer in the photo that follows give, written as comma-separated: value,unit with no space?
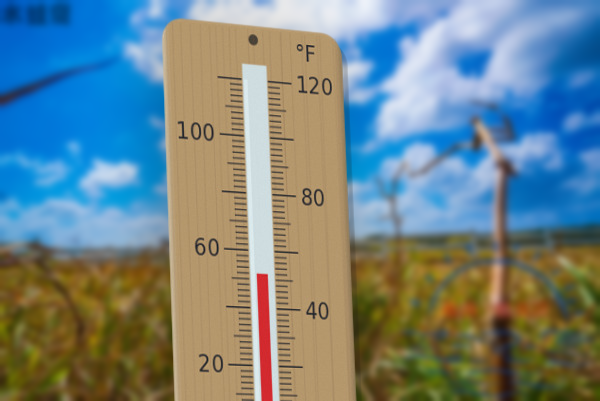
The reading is 52,°F
